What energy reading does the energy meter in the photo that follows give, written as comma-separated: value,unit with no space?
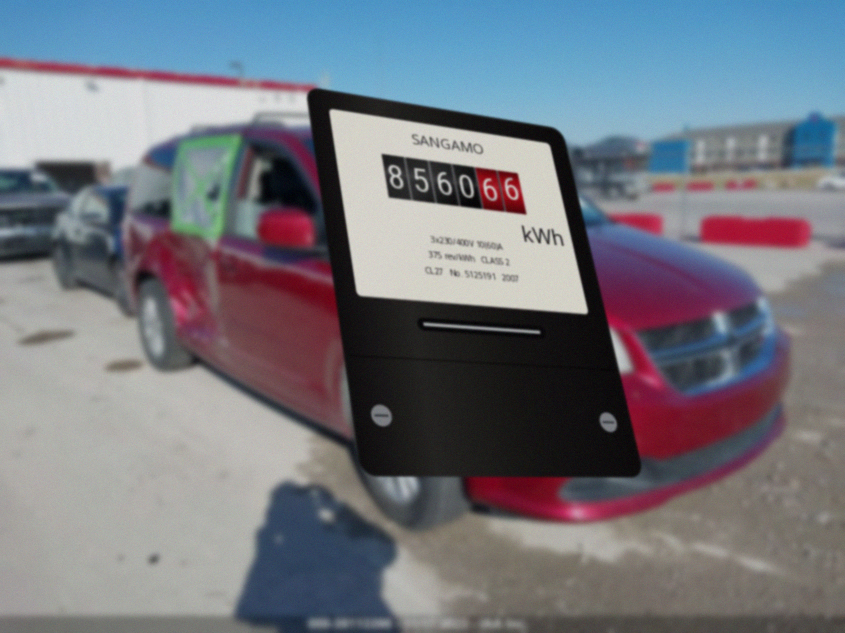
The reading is 8560.66,kWh
